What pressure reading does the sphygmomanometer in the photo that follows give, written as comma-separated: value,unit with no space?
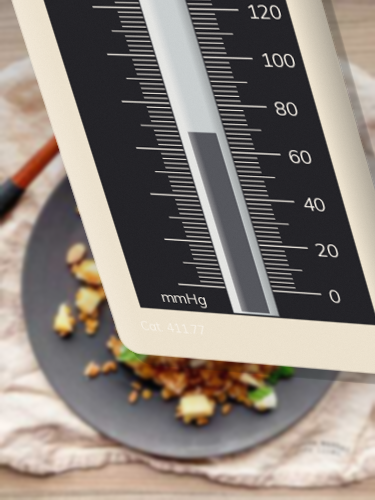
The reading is 68,mmHg
